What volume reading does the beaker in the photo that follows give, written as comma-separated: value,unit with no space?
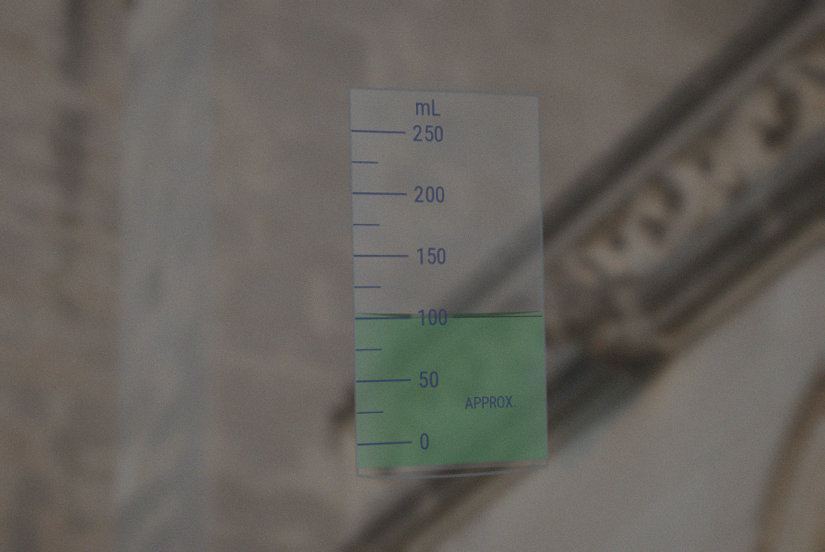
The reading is 100,mL
